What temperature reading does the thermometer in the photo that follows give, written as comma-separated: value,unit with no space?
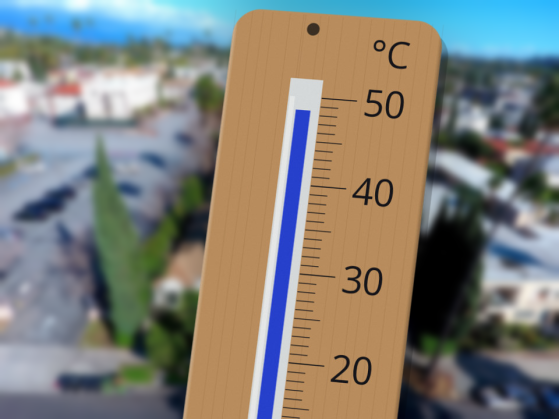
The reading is 48.5,°C
